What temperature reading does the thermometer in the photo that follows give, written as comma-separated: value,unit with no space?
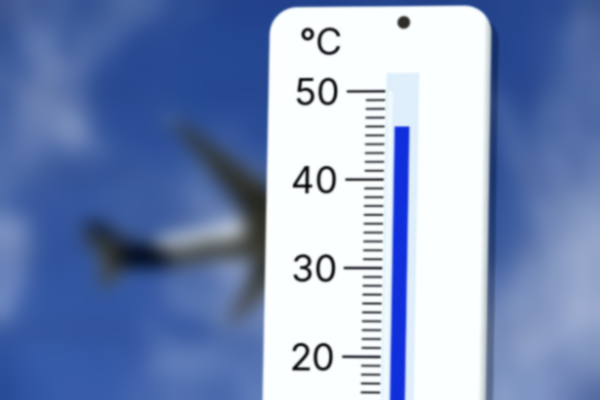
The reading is 46,°C
